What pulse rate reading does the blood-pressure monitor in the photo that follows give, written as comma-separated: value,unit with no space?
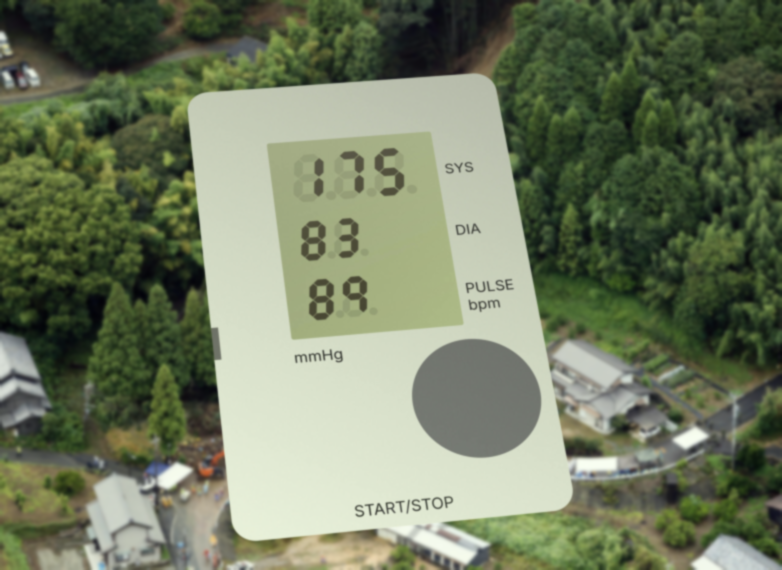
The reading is 89,bpm
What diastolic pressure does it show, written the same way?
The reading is 83,mmHg
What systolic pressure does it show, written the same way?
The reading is 175,mmHg
